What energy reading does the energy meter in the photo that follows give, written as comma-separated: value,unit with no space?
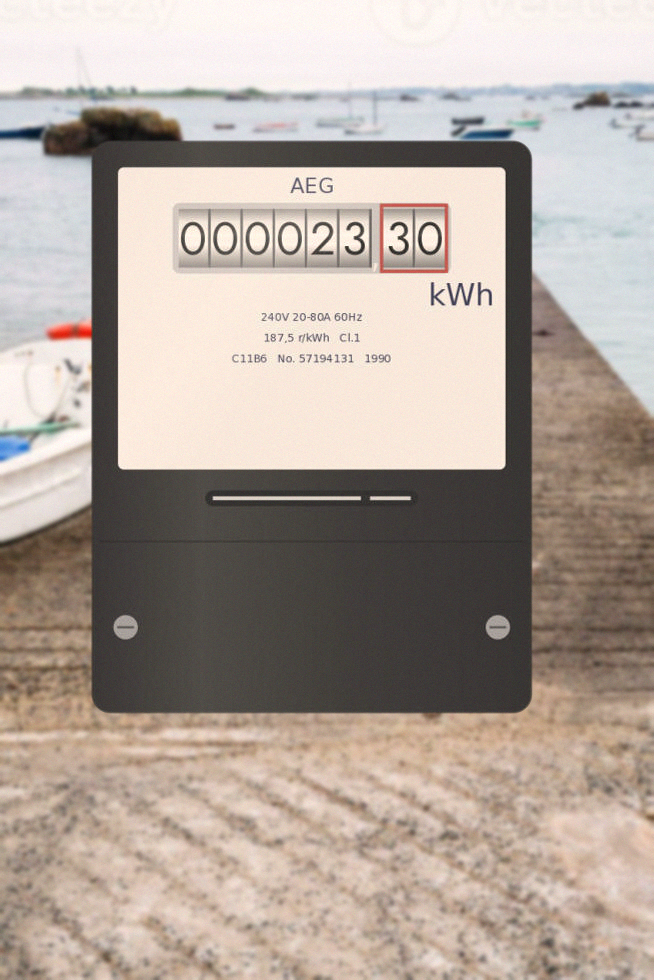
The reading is 23.30,kWh
